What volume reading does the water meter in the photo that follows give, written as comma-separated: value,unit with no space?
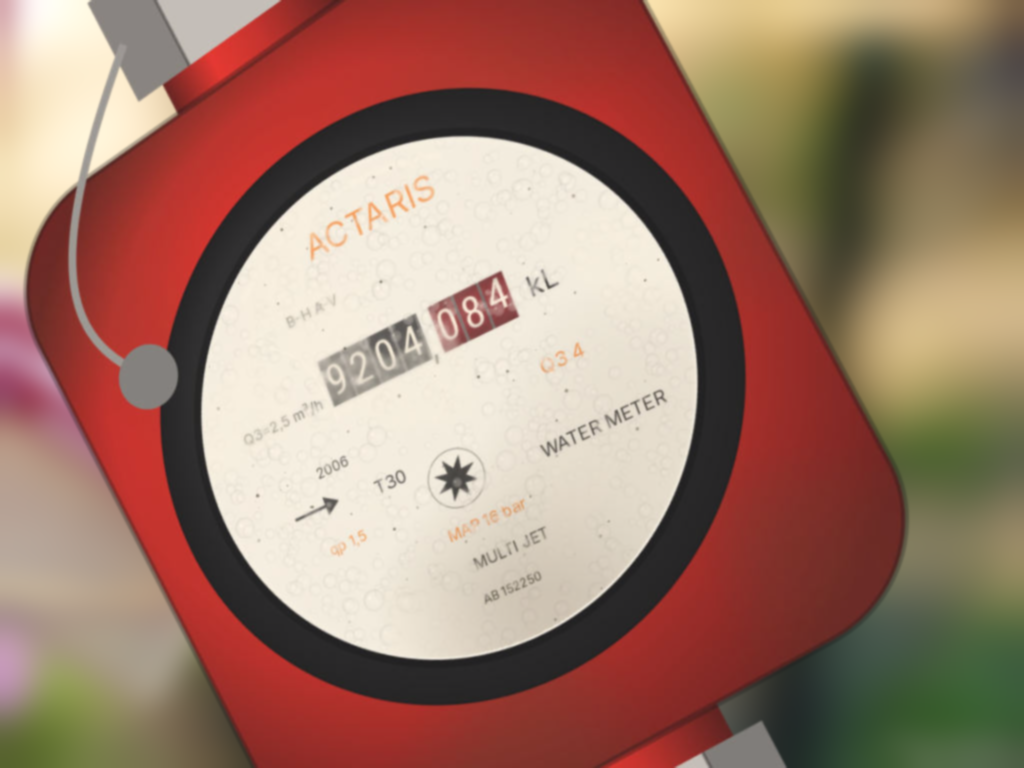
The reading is 9204.084,kL
